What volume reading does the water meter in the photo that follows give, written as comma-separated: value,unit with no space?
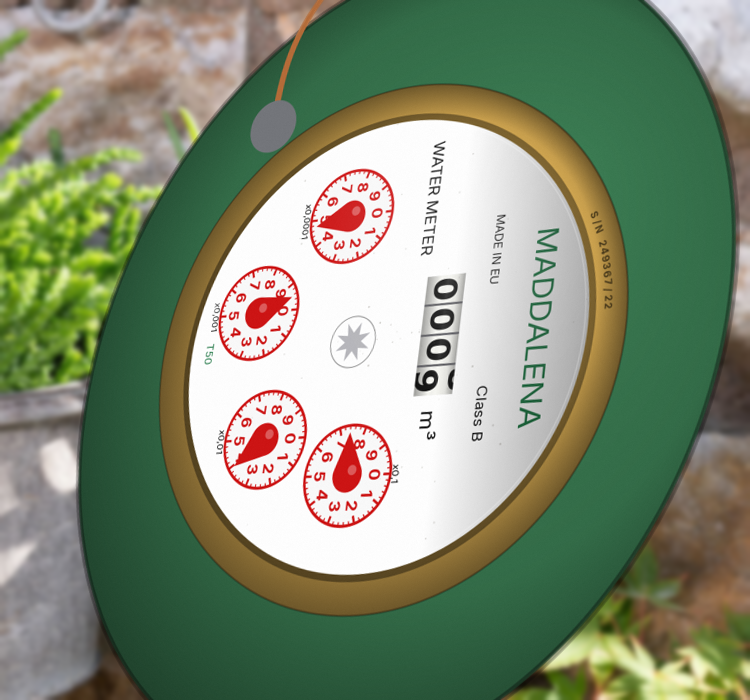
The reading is 8.7394,m³
